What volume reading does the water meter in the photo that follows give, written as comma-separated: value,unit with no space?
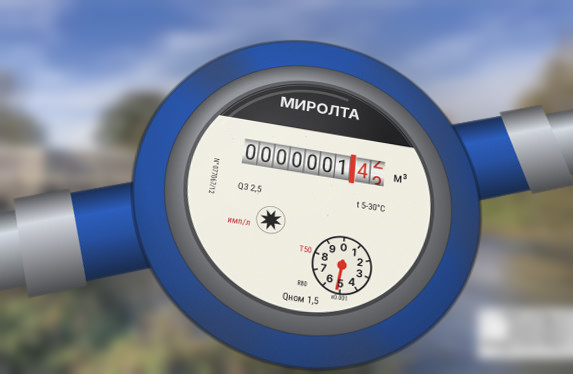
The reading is 1.425,m³
